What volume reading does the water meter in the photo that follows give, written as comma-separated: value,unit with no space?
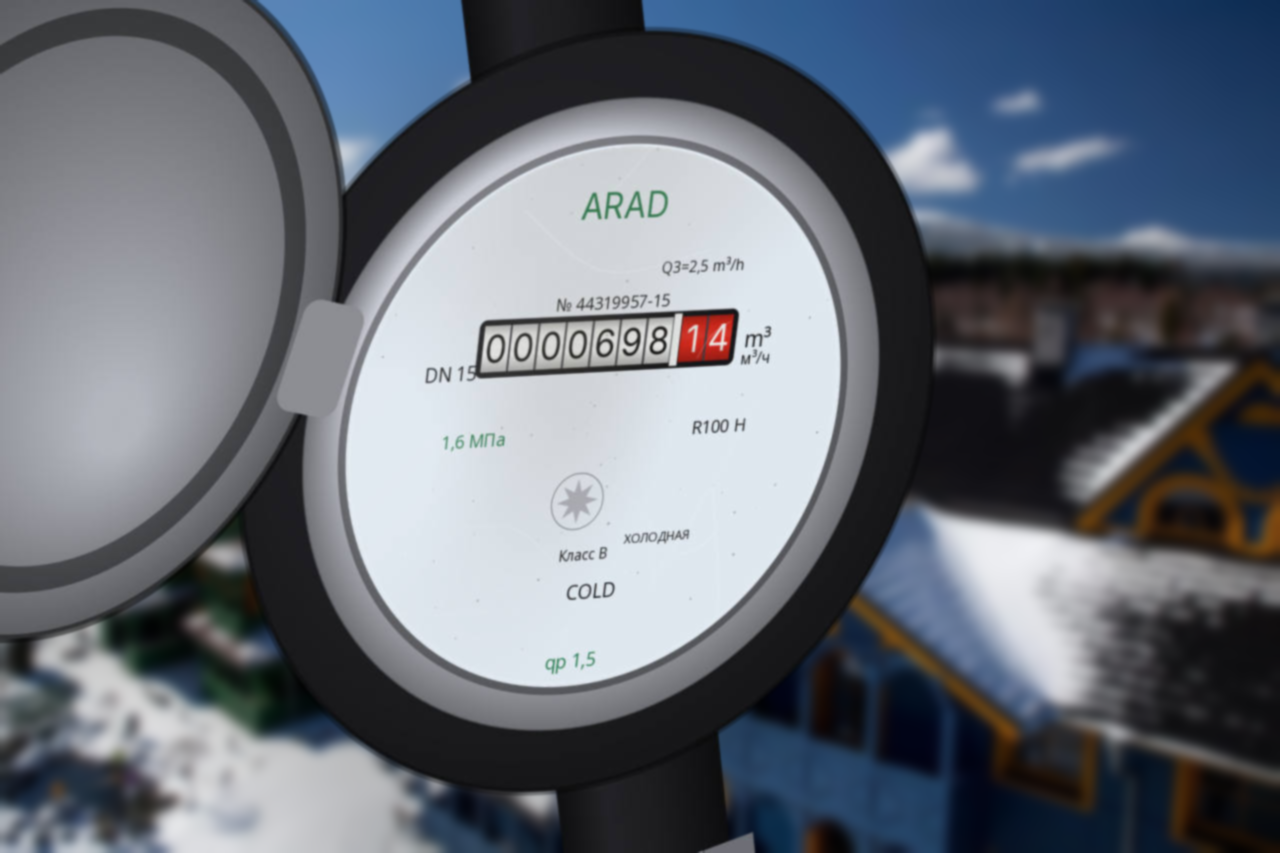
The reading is 698.14,m³
